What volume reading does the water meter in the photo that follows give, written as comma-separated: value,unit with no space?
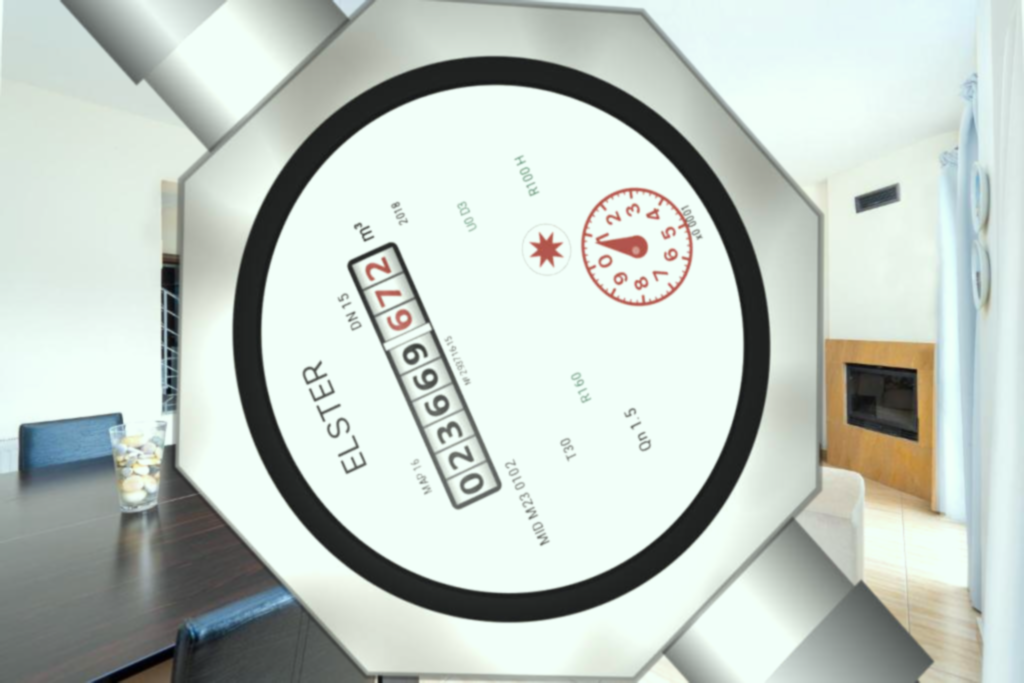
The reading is 23669.6720,m³
